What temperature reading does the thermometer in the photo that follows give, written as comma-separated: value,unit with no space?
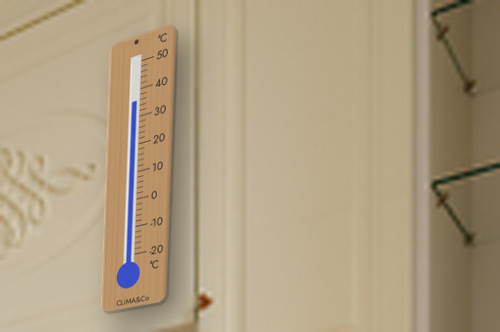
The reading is 36,°C
